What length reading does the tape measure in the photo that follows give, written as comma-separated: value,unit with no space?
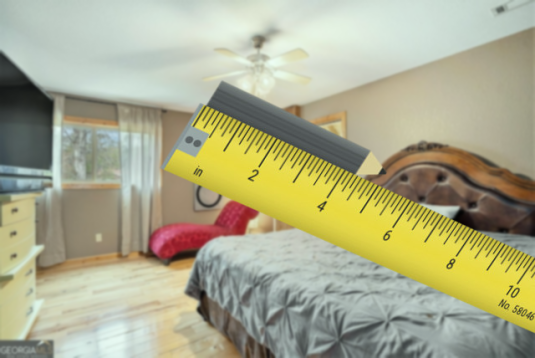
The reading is 5,in
